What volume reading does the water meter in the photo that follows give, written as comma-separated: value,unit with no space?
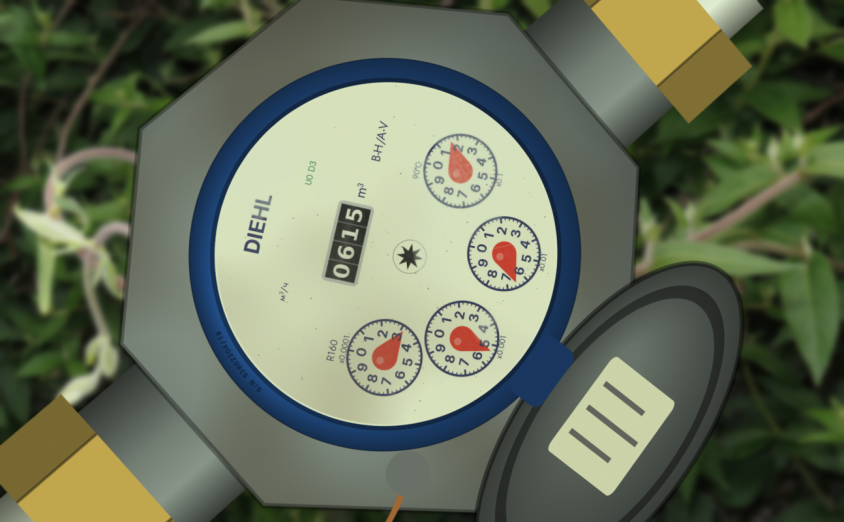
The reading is 615.1653,m³
